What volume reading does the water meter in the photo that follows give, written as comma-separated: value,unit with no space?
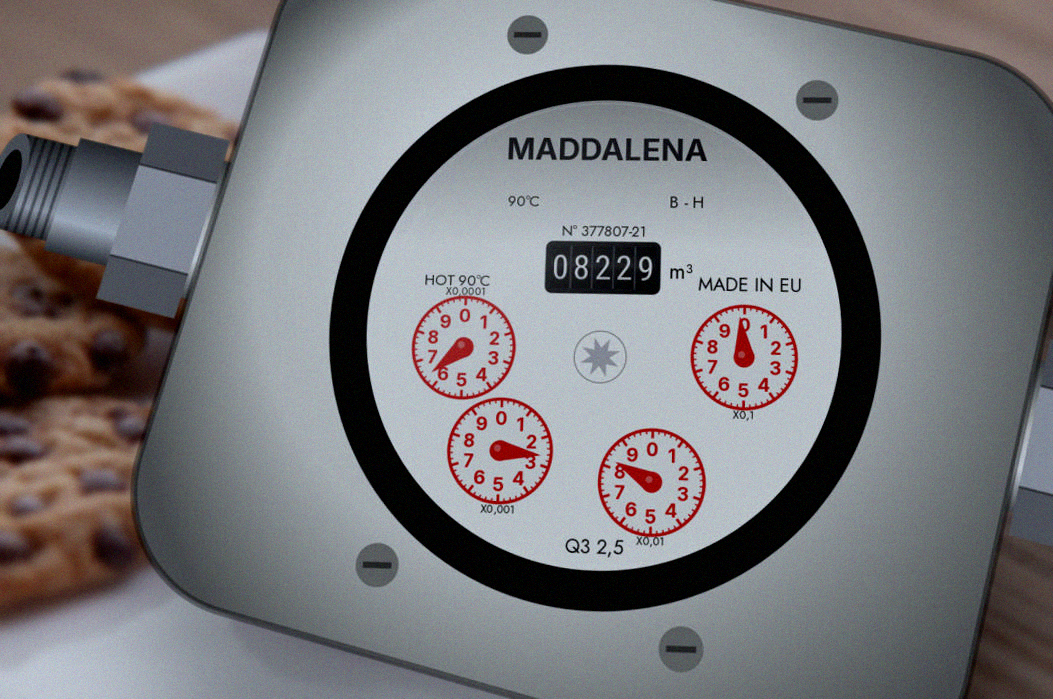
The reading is 8228.9826,m³
